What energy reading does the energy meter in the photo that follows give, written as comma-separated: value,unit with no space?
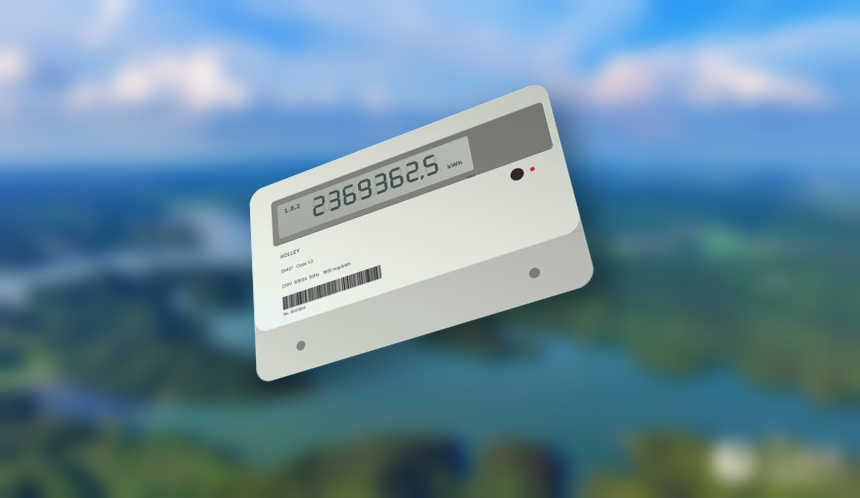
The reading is 2369362.5,kWh
